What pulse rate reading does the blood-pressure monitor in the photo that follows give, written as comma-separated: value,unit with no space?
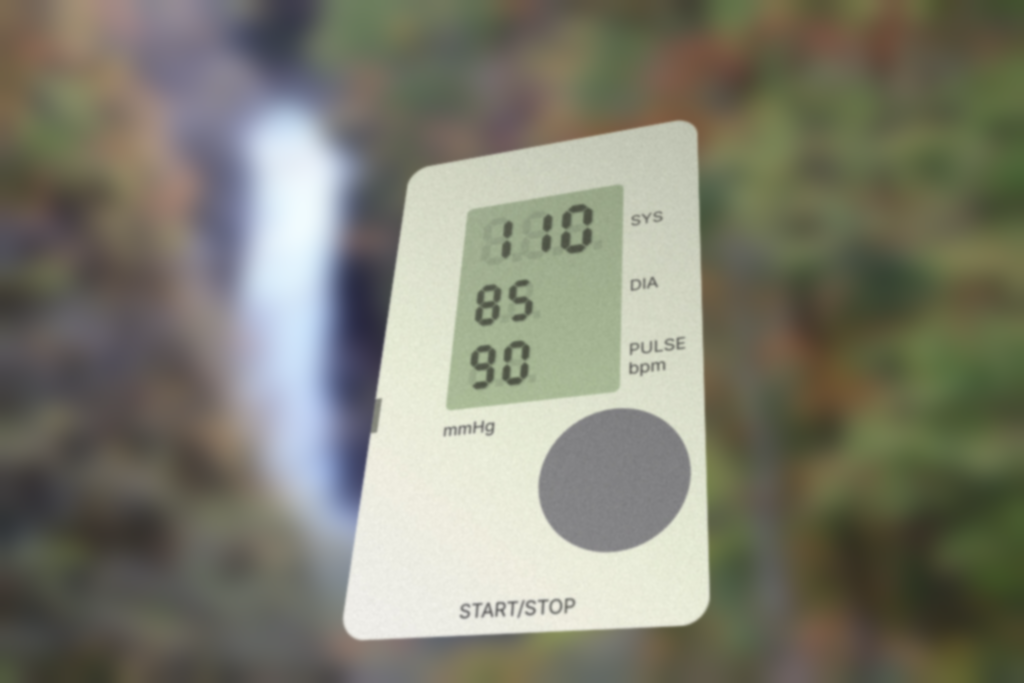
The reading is 90,bpm
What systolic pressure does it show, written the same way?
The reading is 110,mmHg
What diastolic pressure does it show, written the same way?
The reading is 85,mmHg
